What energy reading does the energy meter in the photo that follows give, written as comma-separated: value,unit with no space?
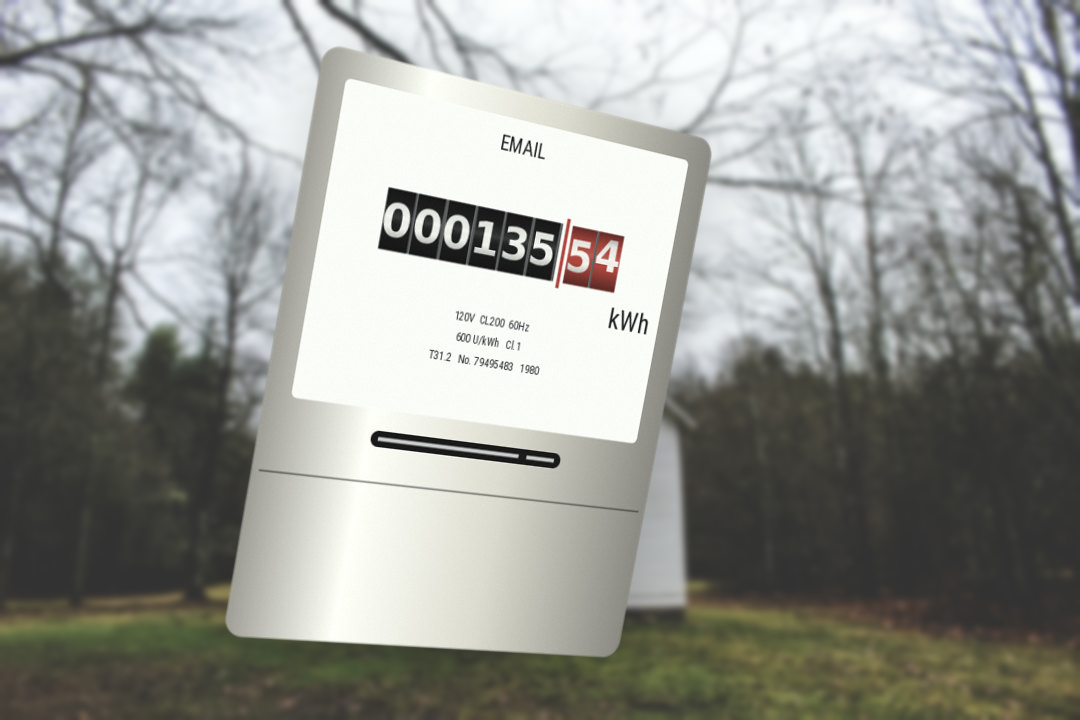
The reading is 135.54,kWh
